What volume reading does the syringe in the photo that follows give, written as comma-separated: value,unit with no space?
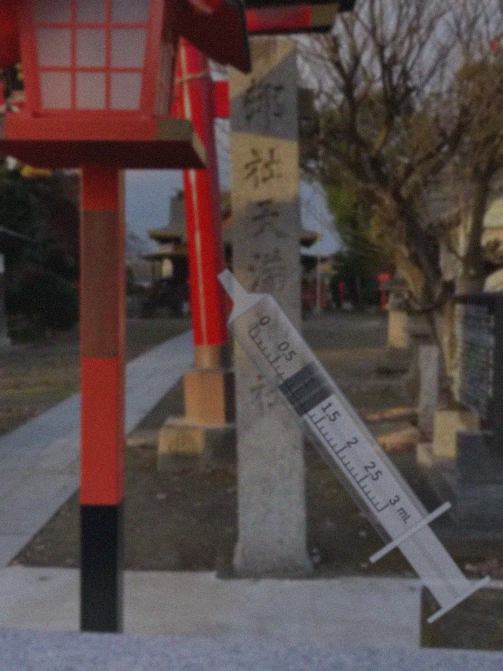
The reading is 0.8,mL
